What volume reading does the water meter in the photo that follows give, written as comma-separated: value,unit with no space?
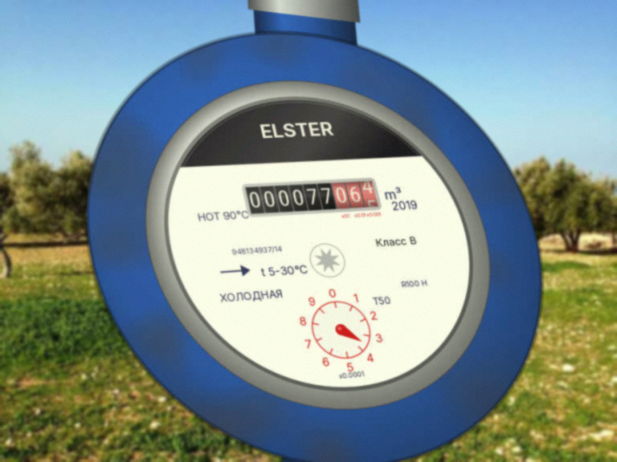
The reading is 77.0643,m³
